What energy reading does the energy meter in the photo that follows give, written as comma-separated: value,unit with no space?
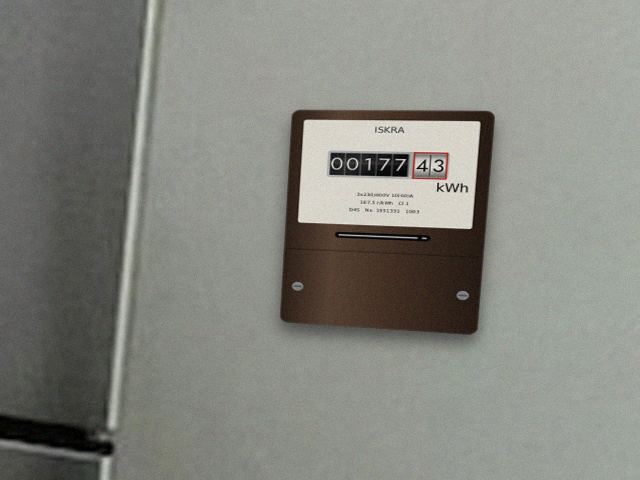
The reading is 177.43,kWh
